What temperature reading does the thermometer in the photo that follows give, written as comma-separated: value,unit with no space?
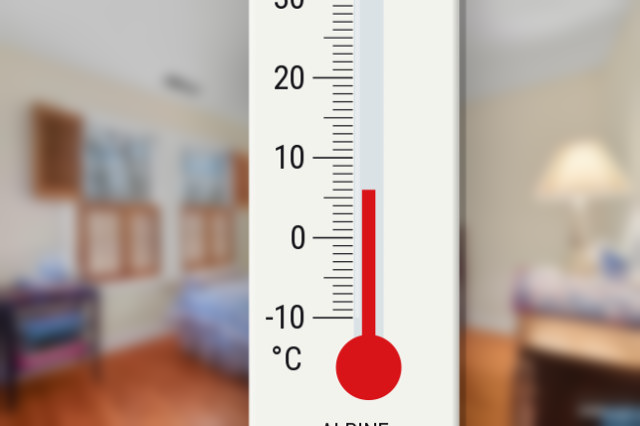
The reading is 6,°C
